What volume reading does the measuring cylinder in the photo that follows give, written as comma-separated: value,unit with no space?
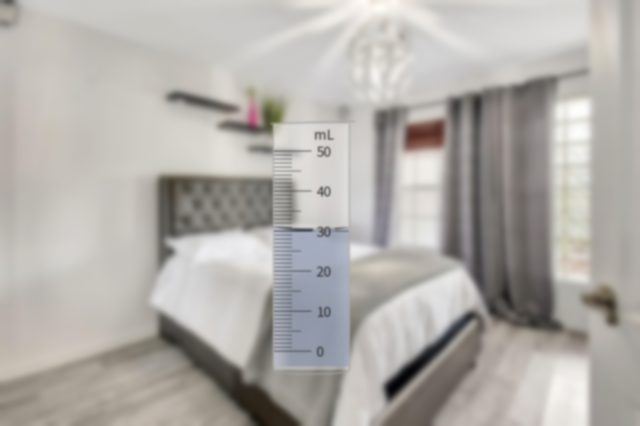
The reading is 30,mL
